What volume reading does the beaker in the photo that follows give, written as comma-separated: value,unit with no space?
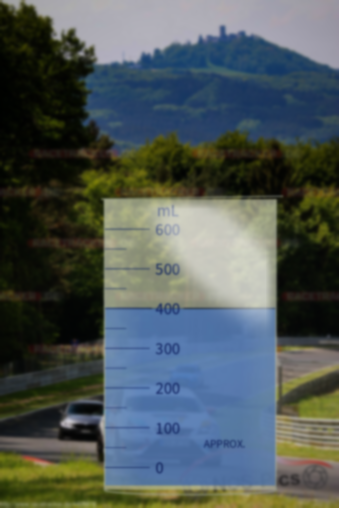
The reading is 400,mL
